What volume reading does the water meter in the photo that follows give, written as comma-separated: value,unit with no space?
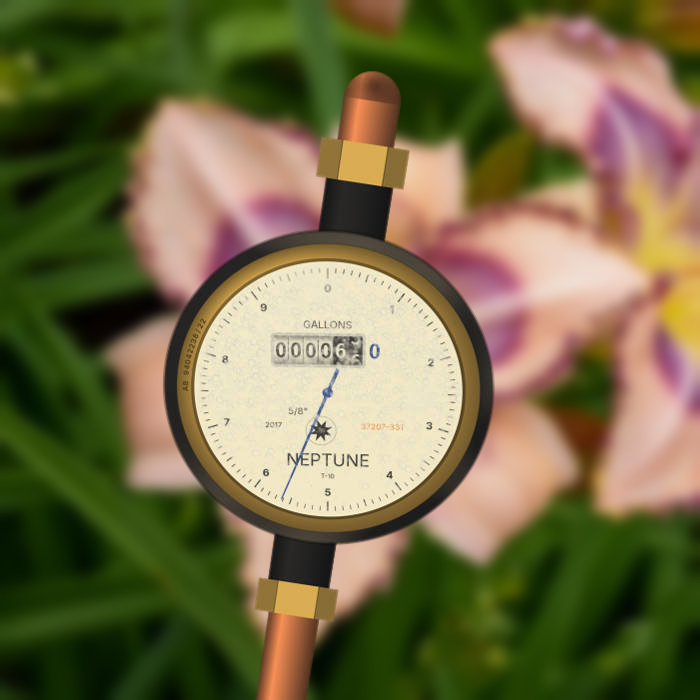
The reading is 655.6,gal
